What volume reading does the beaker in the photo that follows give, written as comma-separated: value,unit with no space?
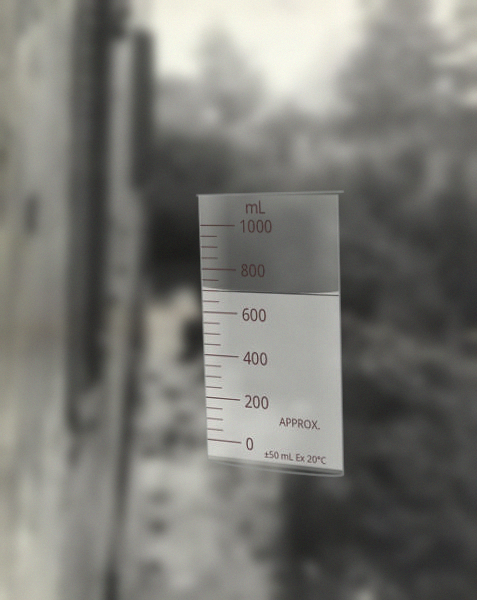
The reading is 700,mL
